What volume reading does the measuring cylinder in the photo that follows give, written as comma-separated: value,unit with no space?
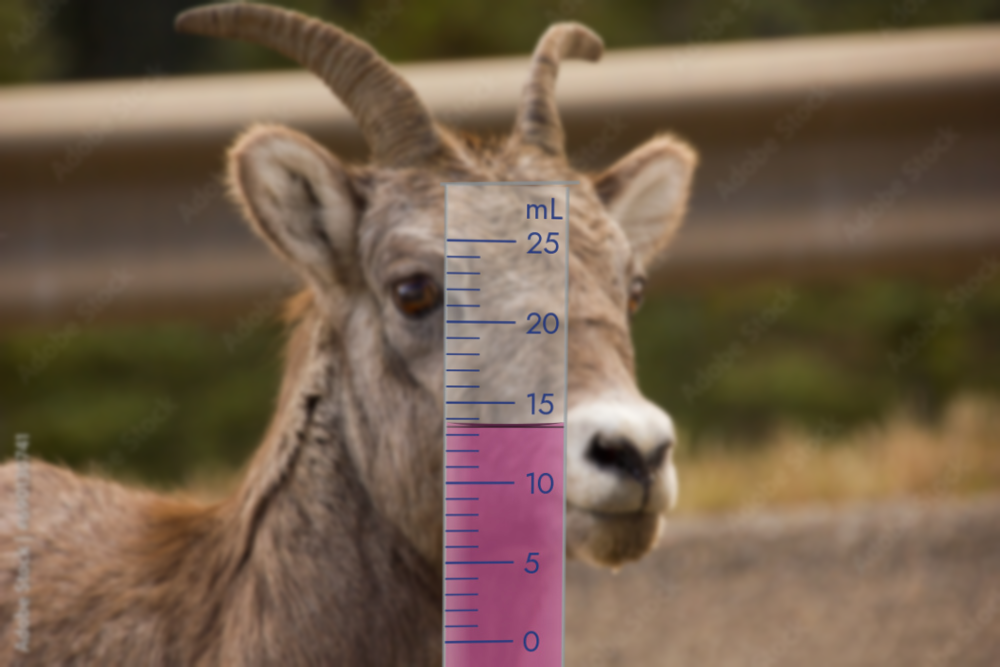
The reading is 13.5,mL
